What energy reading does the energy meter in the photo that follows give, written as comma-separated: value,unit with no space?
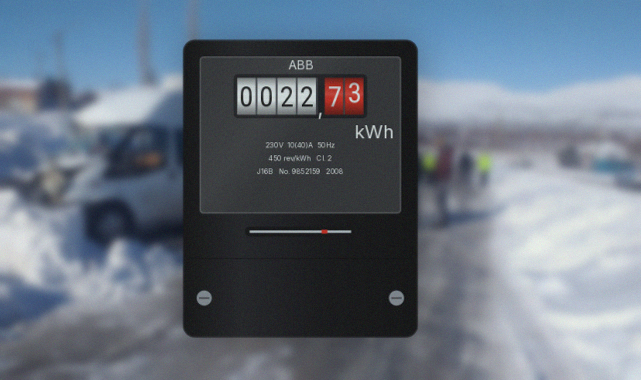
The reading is 22.73,kWh
